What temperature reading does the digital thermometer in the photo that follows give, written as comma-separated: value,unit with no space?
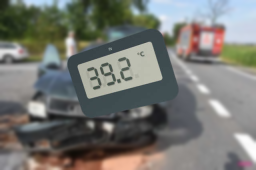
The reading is 39.2,°C
